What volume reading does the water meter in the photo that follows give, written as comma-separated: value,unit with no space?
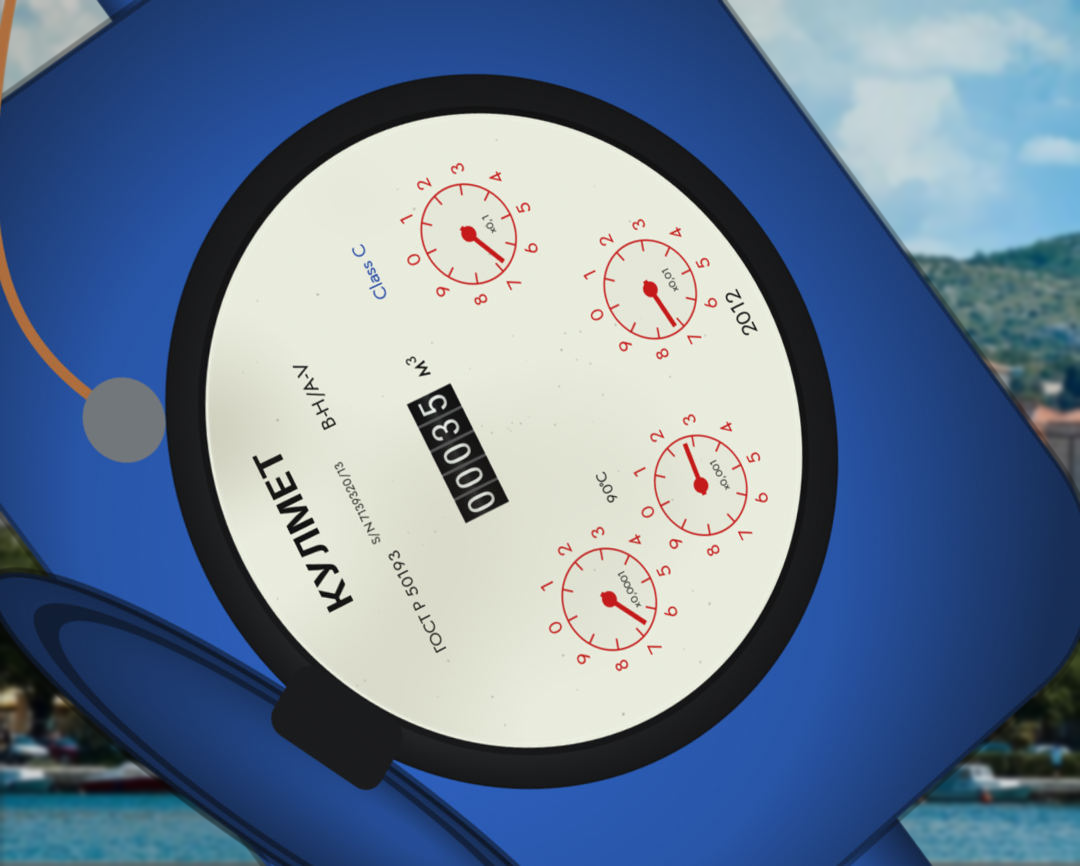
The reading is 35.6726,m³
